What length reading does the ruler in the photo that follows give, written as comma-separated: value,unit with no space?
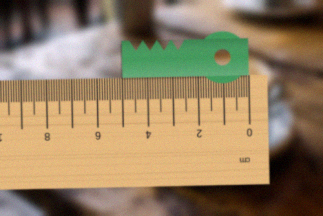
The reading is 5,cm
